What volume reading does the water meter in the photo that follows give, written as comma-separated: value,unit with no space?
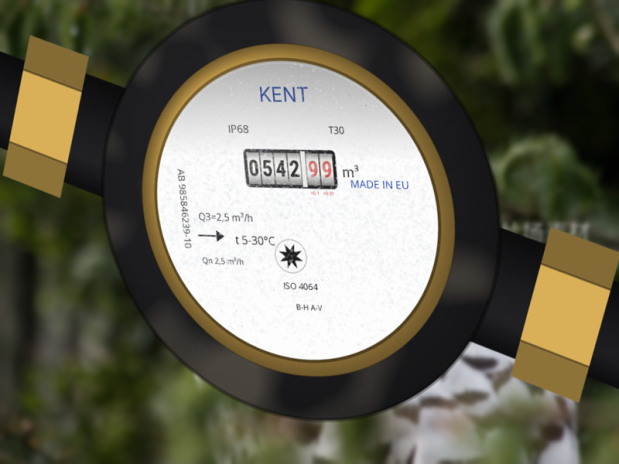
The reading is 542.99,m³
